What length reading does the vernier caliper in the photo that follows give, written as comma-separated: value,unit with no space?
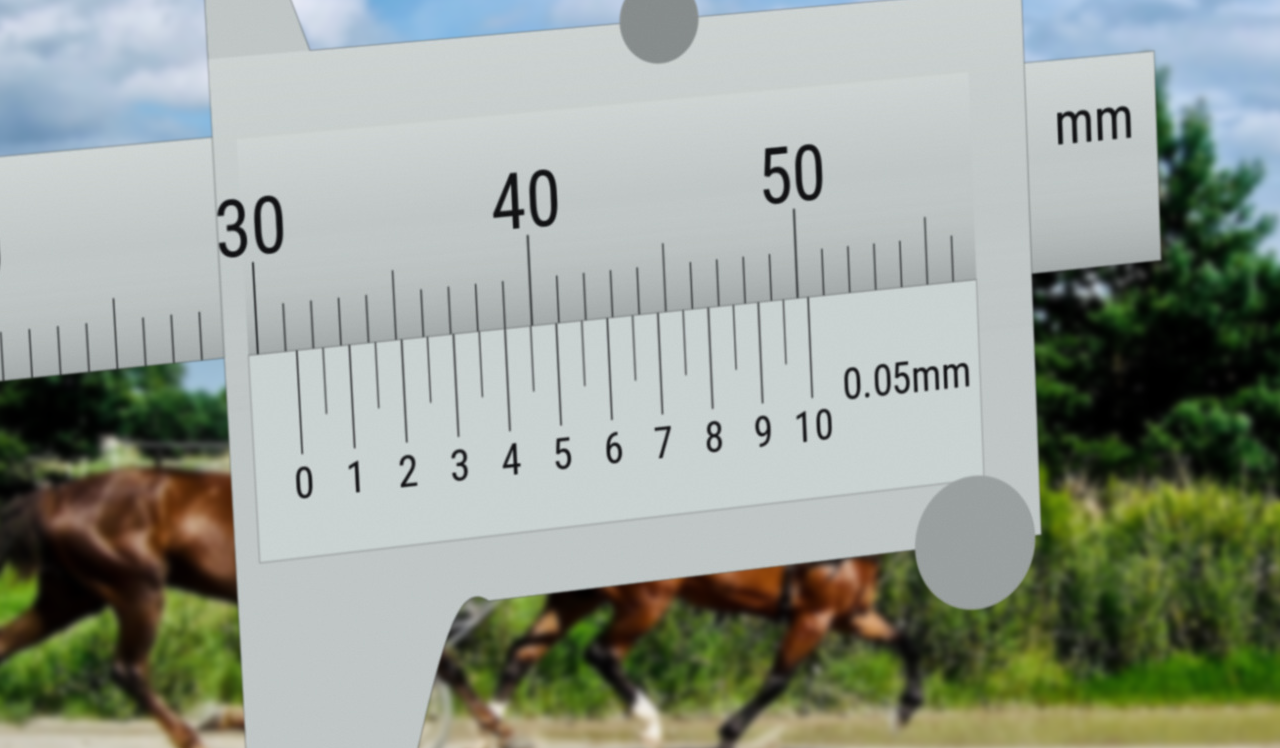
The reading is 31.4,mm
